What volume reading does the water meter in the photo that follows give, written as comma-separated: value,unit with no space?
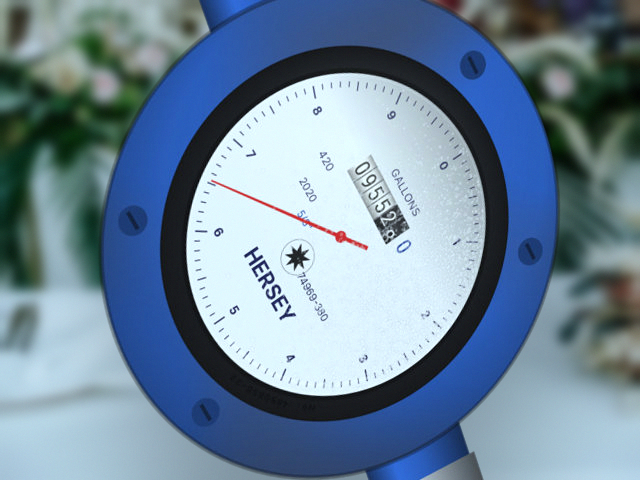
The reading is 955276.5,gal
